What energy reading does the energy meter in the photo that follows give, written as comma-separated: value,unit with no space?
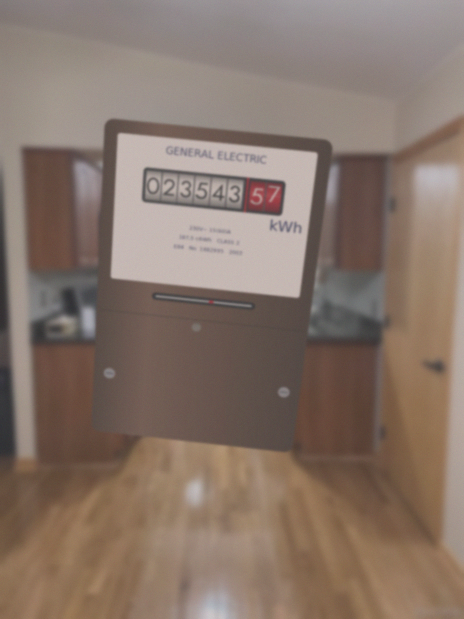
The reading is 23543.57,kWh
